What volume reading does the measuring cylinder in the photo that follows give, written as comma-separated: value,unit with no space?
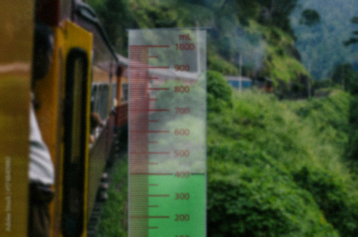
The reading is 400,mL
